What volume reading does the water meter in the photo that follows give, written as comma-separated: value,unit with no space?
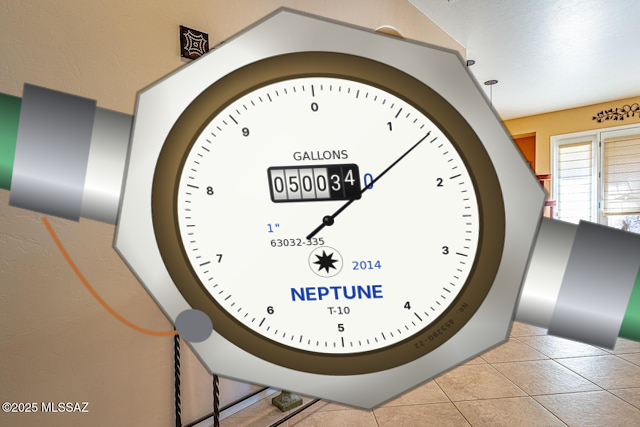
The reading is 500341.4,gal
